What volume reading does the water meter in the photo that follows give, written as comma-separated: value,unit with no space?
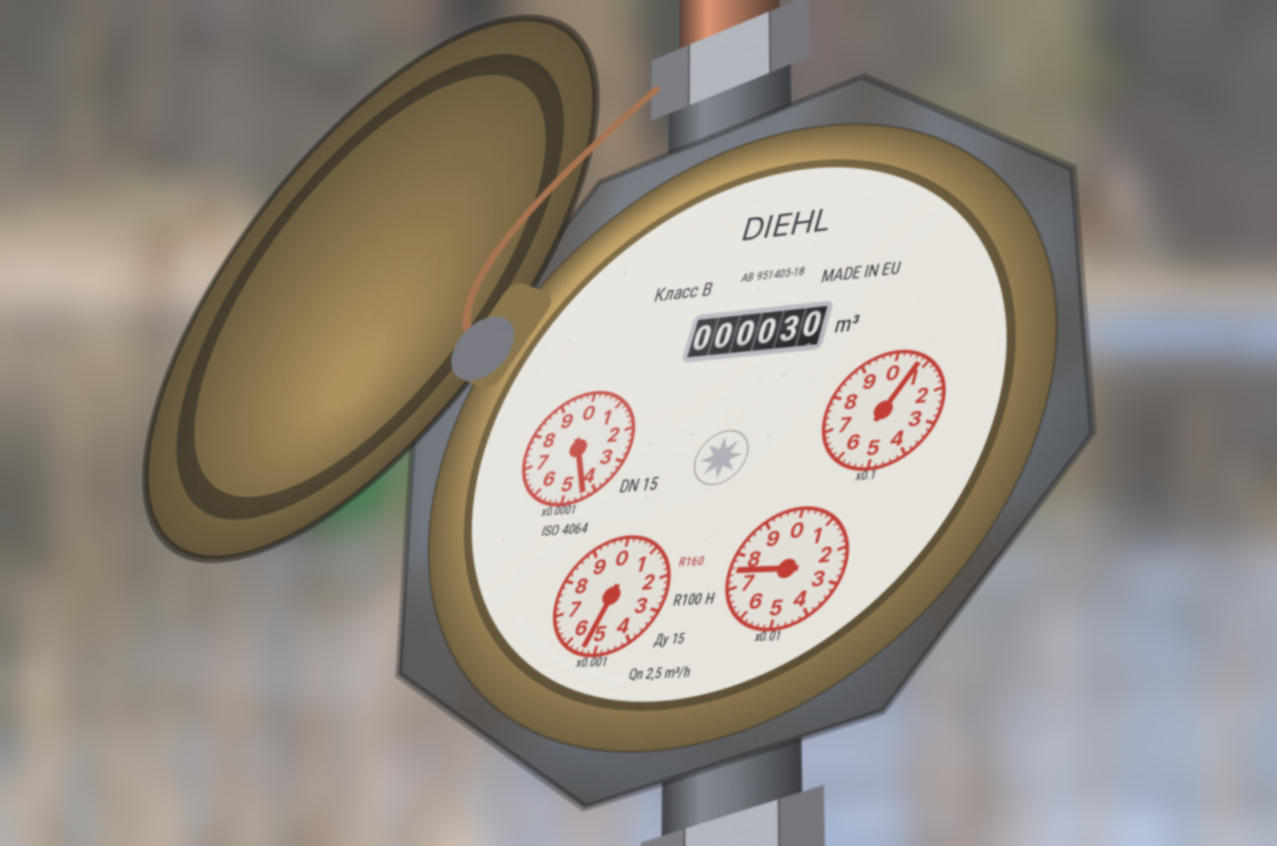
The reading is 30.0754,m³
